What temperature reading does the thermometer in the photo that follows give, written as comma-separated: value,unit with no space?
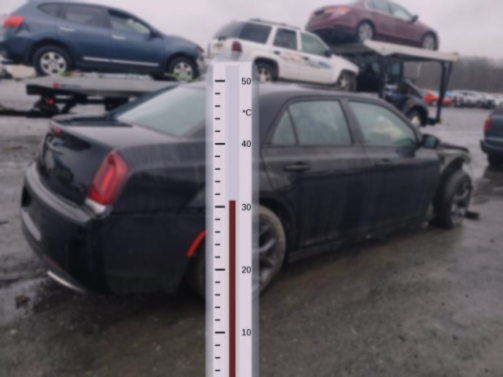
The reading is 31,°C
